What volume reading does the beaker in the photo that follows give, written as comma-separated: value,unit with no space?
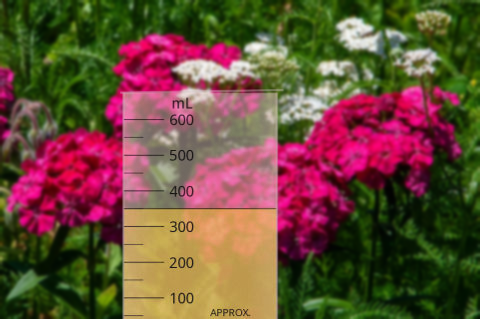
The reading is 350,mL
